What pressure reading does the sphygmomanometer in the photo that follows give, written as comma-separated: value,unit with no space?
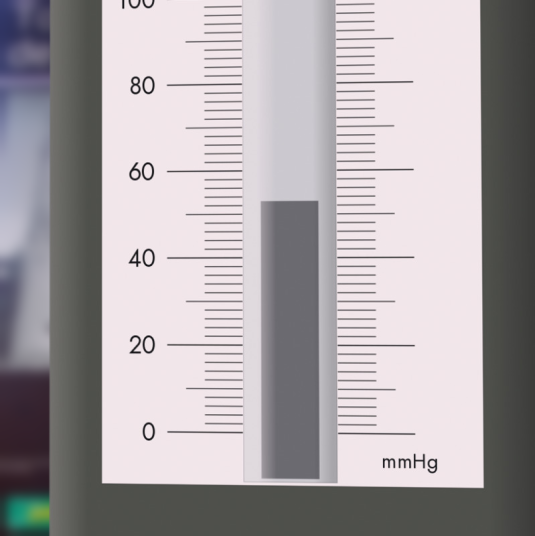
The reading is 53,mmHg
